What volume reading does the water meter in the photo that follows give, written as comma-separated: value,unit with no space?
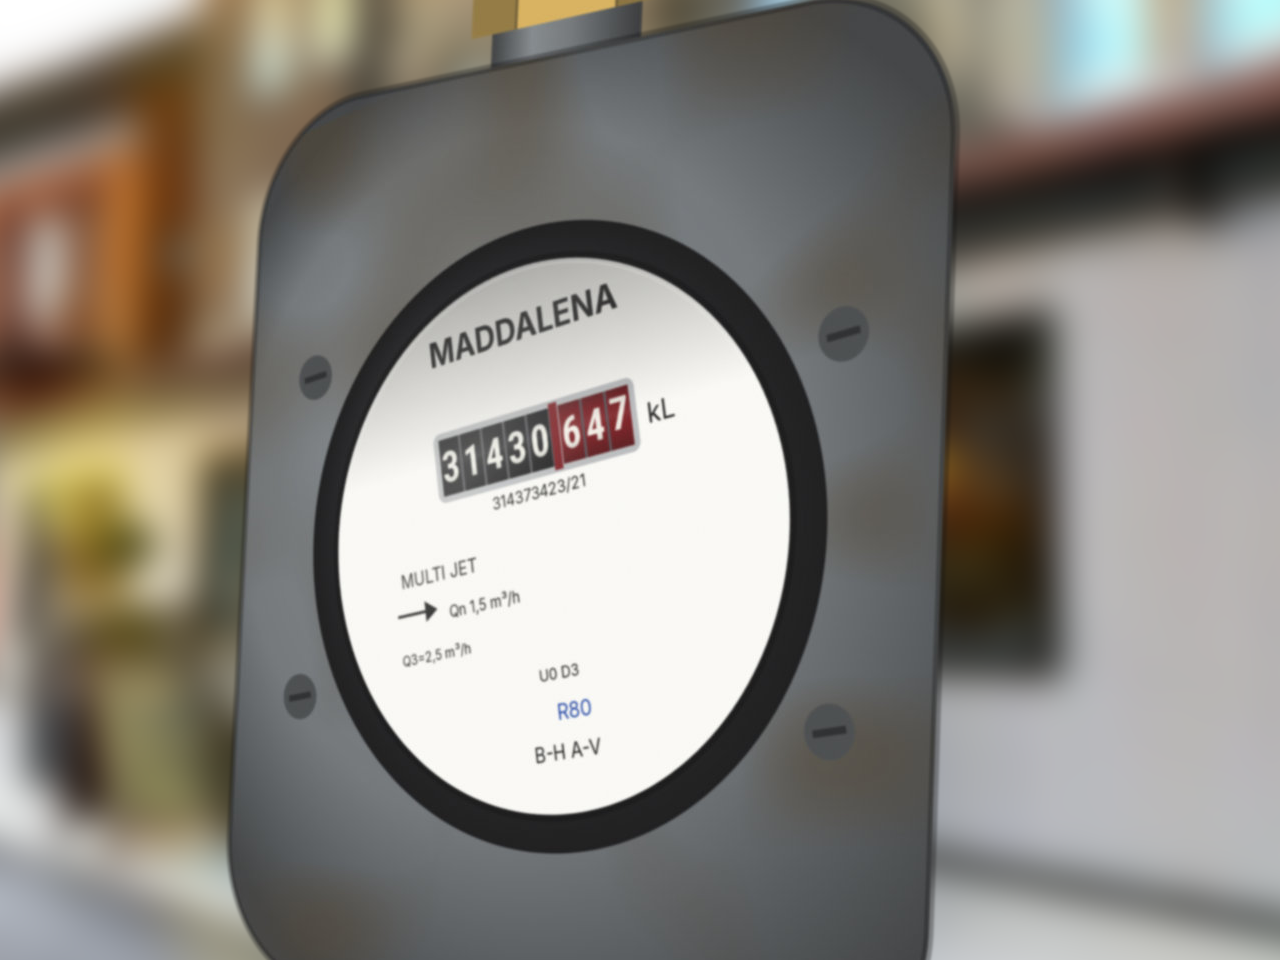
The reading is 31430.647,kL
